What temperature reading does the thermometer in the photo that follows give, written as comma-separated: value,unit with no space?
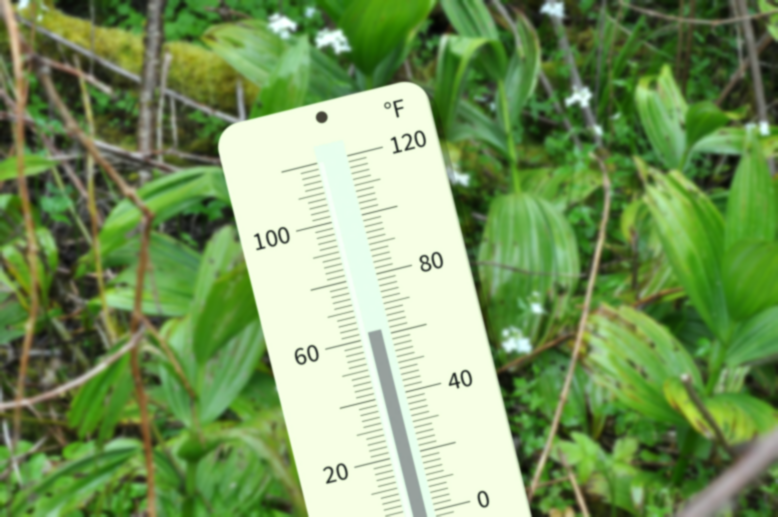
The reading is 62,°F
